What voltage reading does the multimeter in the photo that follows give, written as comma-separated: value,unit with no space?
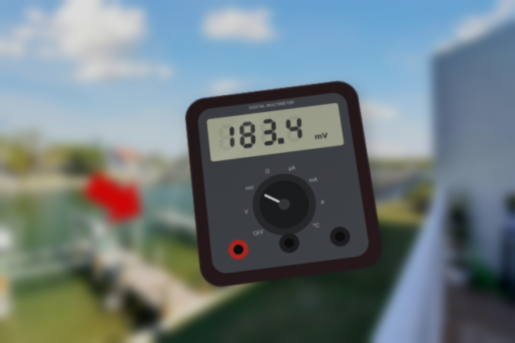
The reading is 183.4,mV
